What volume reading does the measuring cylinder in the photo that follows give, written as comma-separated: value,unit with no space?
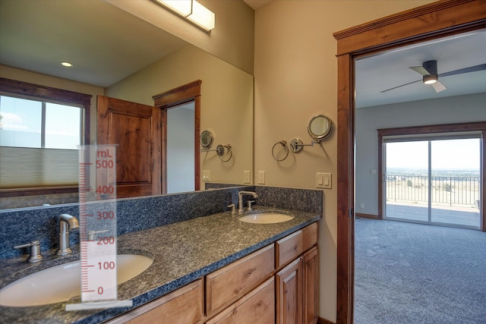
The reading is 200,mL
